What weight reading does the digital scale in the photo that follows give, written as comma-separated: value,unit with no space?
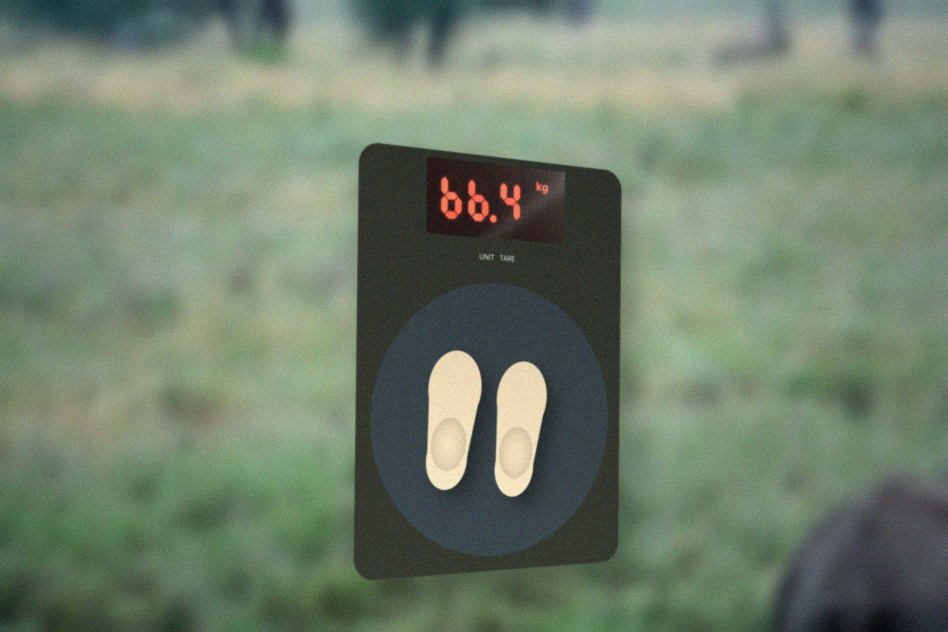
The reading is 66.4,kg
